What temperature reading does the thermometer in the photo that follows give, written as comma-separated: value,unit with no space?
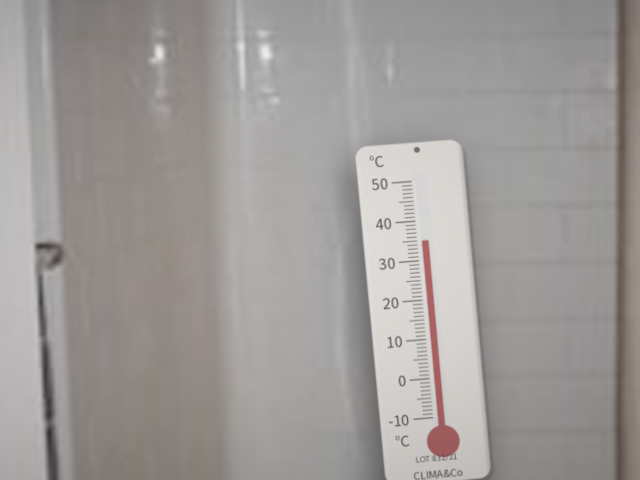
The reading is 35,°C
